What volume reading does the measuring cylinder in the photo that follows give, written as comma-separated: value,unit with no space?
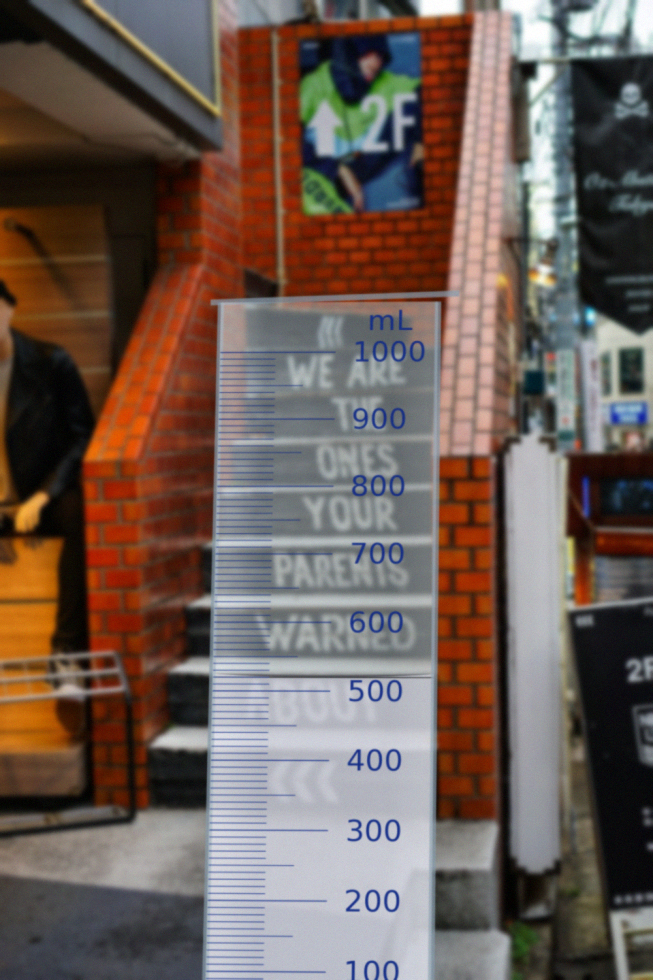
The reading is 520,mL
